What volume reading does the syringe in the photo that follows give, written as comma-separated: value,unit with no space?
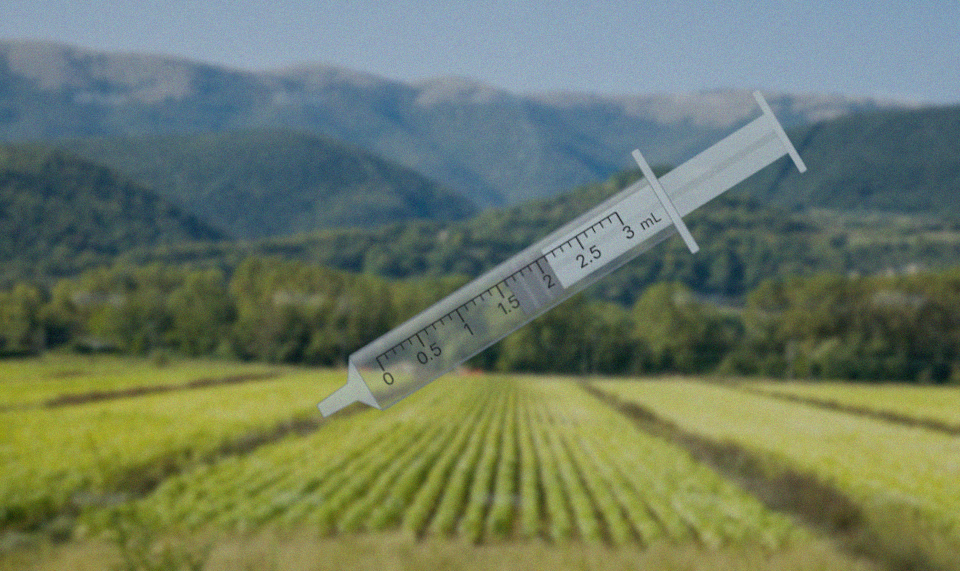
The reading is 1.6,mL
